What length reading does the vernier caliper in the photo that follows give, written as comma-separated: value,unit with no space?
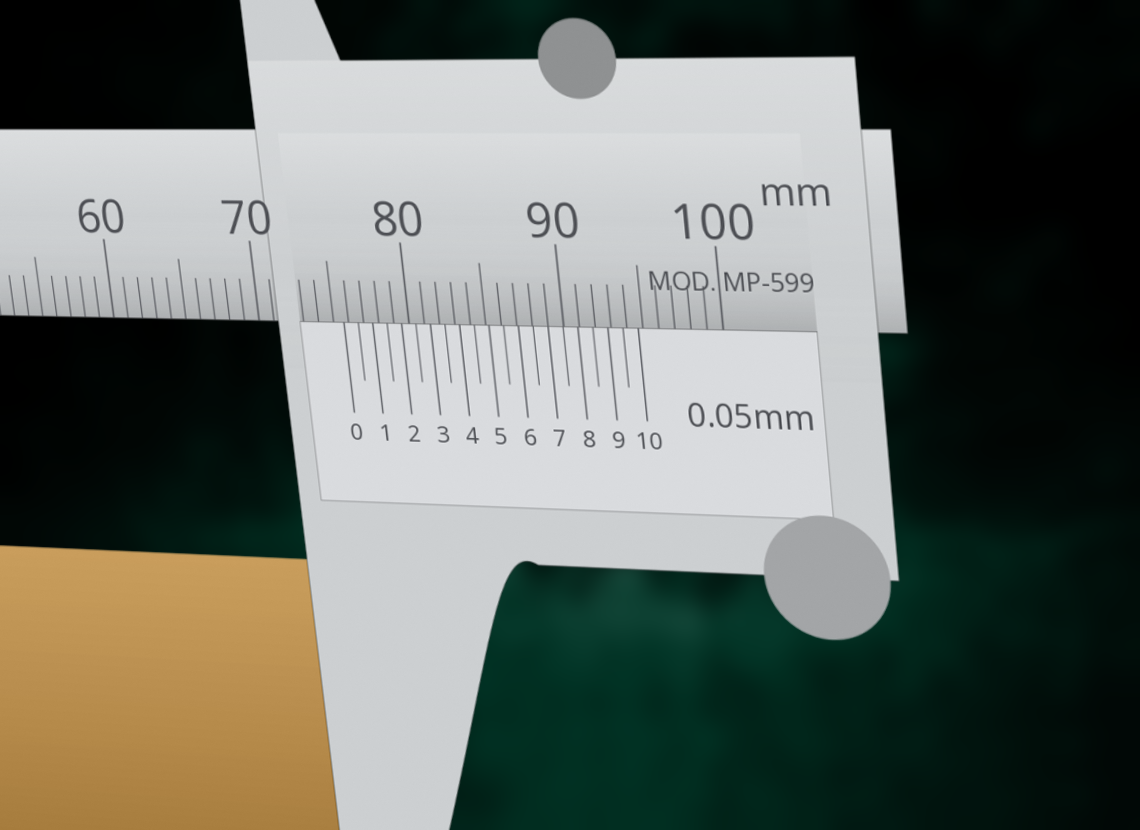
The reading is 75.7,mm
